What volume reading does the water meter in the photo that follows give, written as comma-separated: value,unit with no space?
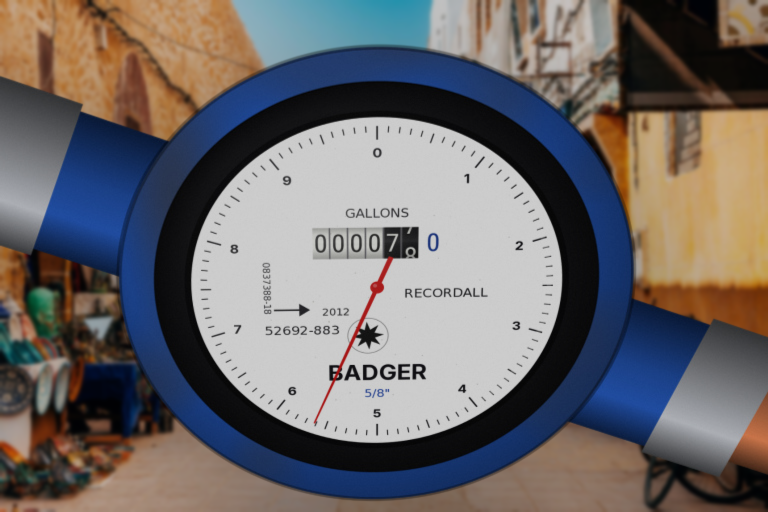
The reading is 775.6,gal
